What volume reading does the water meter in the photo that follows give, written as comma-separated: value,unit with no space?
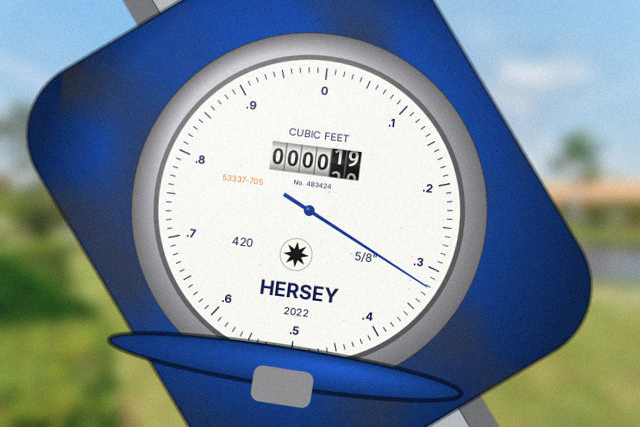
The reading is 19.32,ft³
